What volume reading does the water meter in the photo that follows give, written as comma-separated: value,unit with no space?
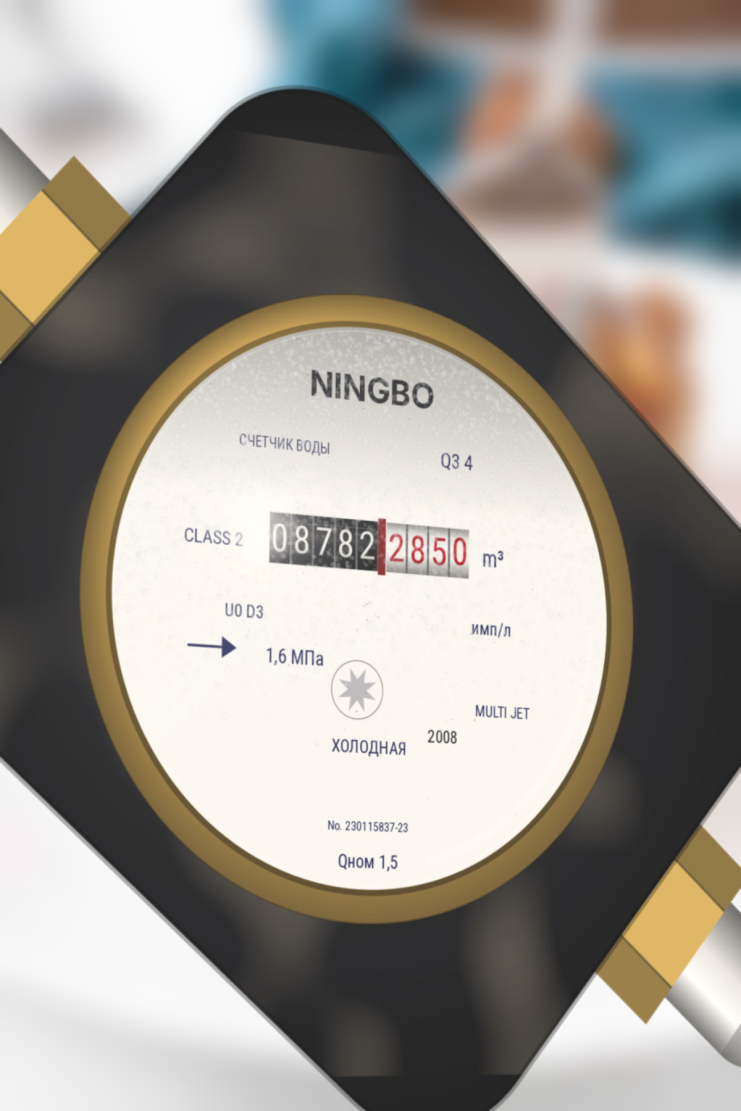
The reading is 8782.2850,m³
